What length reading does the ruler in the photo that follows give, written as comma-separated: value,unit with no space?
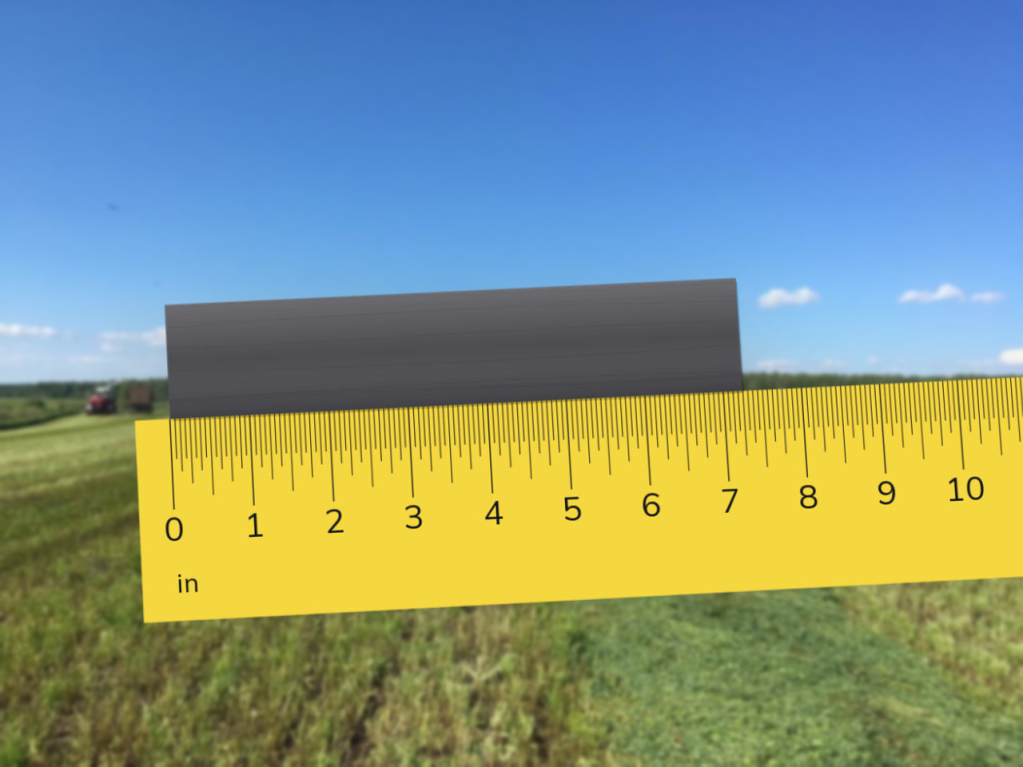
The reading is 7.25,in
